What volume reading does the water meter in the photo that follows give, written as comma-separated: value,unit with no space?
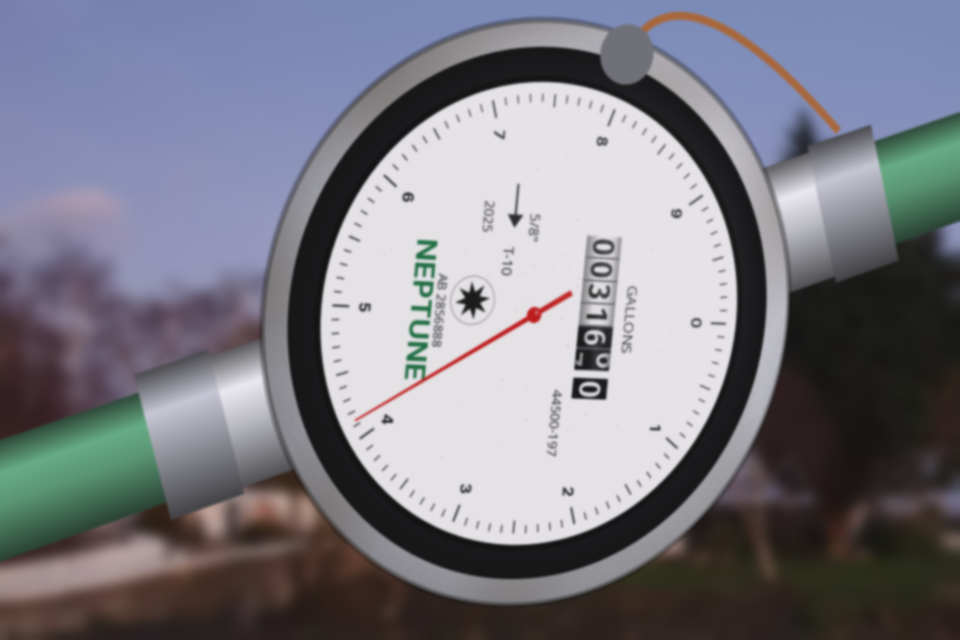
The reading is 31664.1,gal
